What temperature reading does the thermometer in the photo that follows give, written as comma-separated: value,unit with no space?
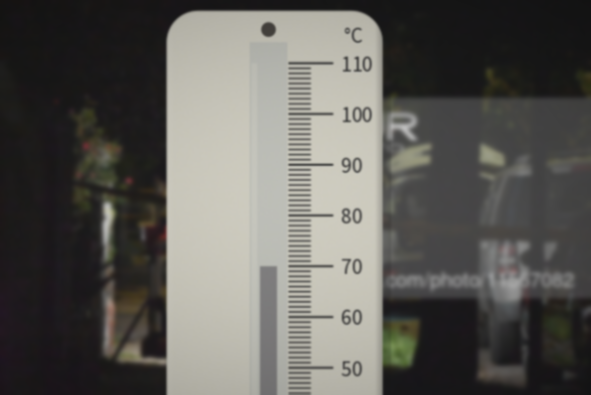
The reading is 70,°C
